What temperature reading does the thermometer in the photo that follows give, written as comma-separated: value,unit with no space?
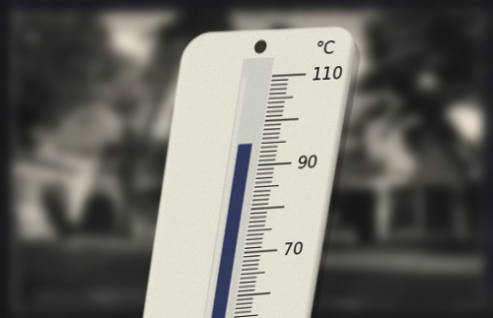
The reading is 95,°C
